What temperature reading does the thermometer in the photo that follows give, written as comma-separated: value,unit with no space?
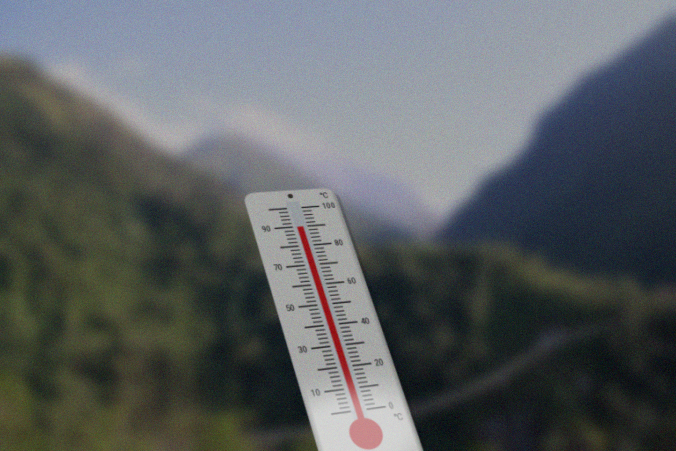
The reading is 90,°C
